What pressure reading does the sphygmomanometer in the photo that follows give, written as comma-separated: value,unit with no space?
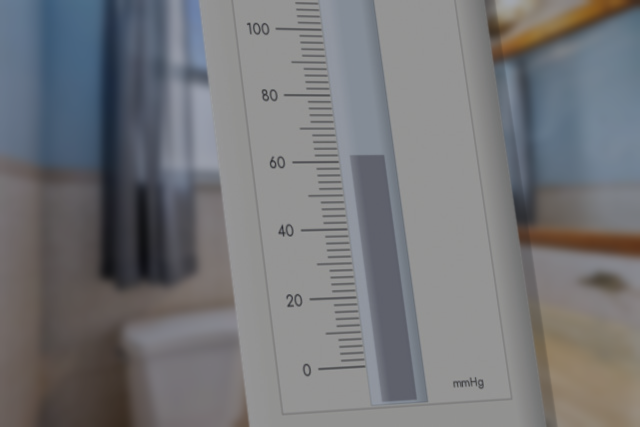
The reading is 62,mmHg
